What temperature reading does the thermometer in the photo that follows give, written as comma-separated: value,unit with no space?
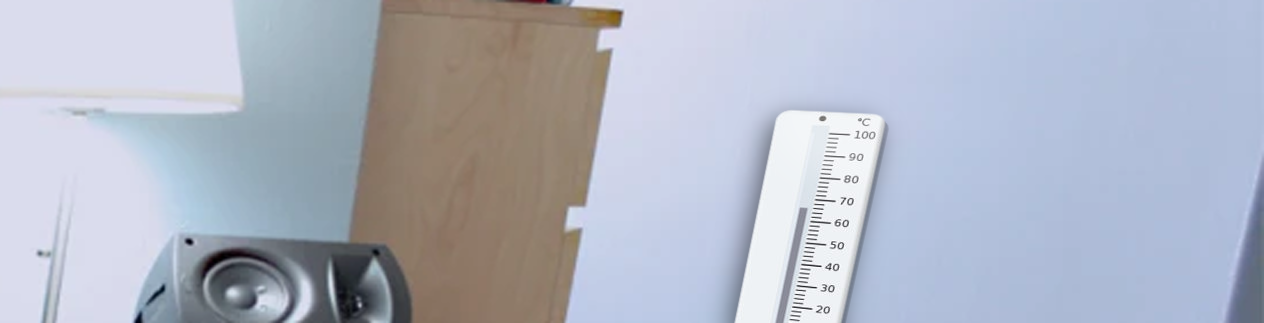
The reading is 66,°C
